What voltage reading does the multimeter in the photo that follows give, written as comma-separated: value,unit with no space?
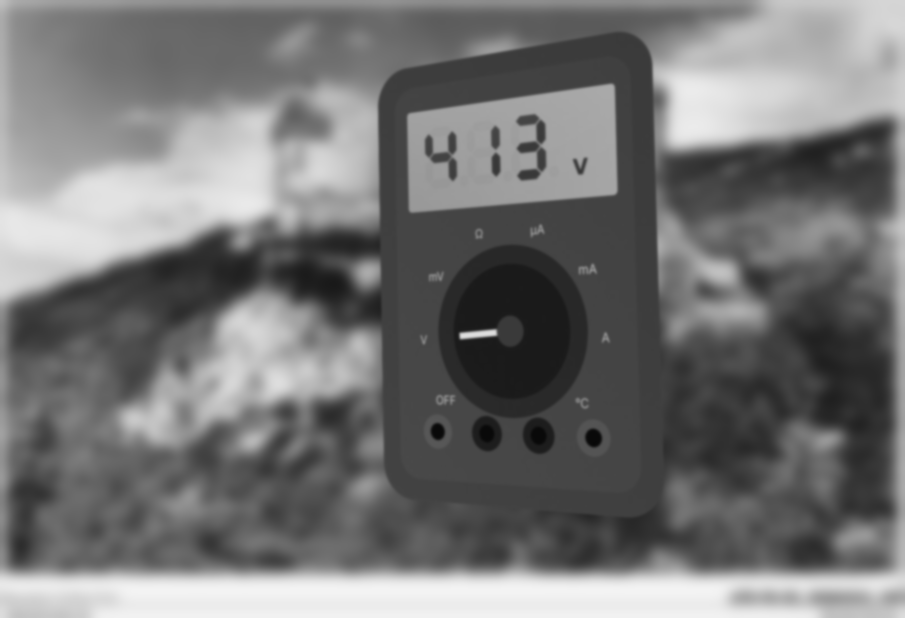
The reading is 413,V
